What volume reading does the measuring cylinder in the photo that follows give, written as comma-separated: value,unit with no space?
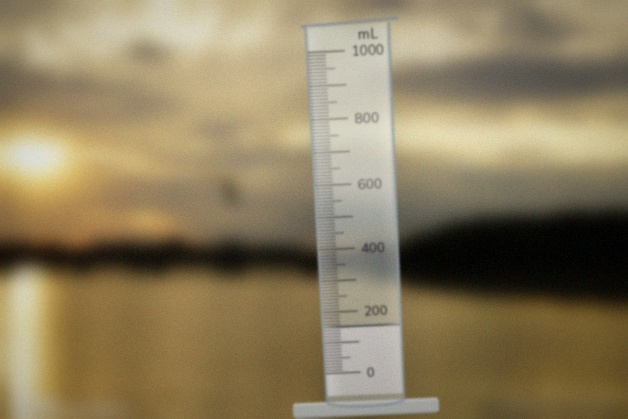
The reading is 150,mL
